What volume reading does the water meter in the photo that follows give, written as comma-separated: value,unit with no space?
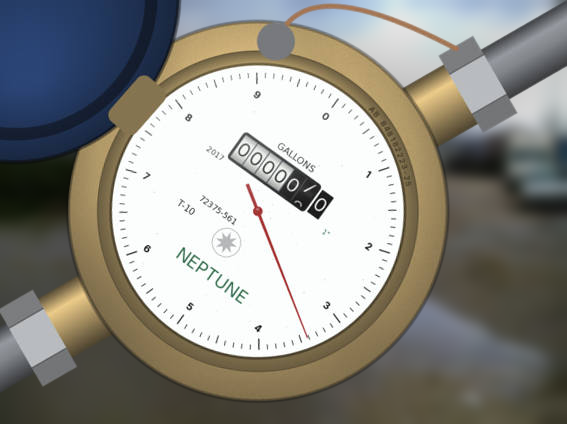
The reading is 73.4,gal
